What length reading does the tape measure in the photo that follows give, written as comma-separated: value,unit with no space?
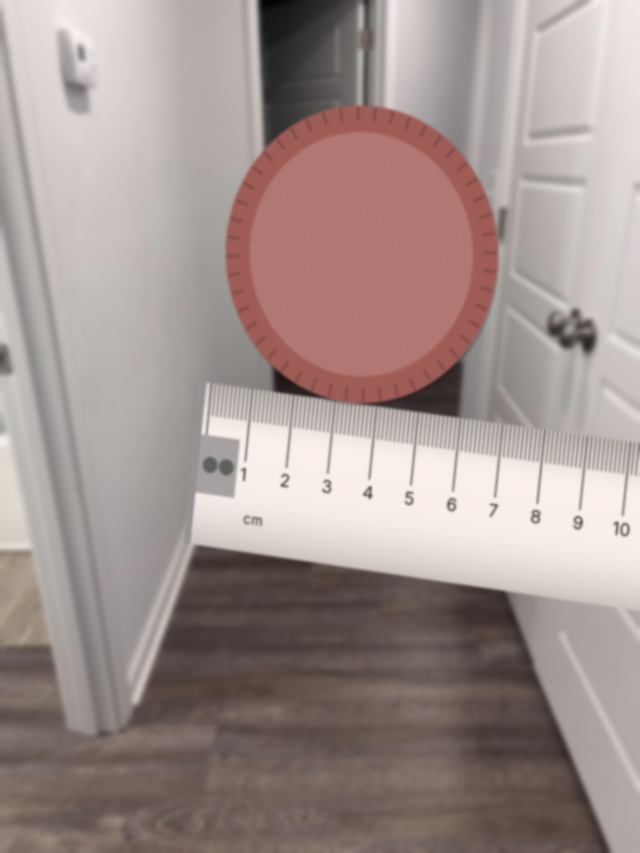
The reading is 6.5,cm
